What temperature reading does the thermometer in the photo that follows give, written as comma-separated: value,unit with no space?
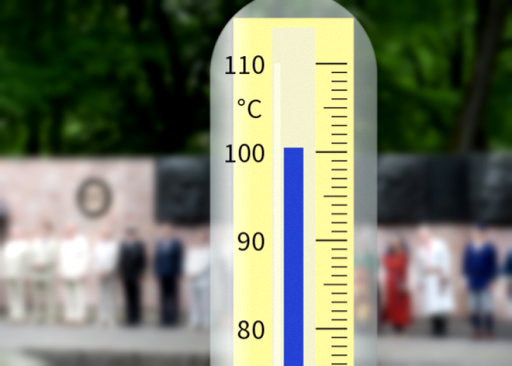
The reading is 100.5,°C
